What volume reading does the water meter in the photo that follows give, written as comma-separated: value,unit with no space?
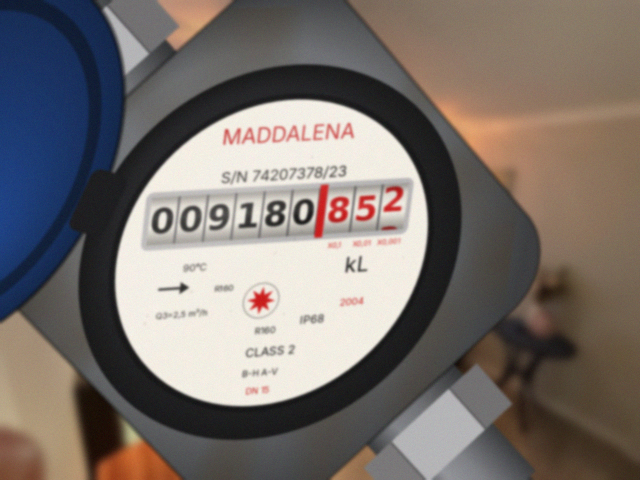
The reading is 9180.852,kL
